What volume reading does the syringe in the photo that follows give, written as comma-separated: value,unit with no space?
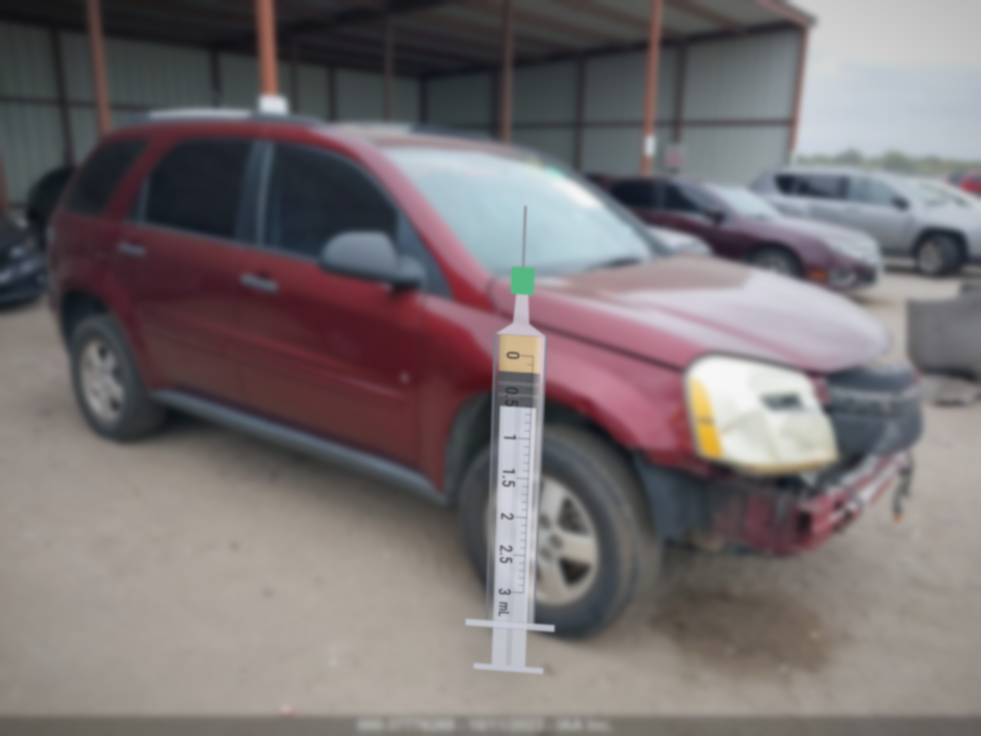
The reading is 0.2,mL
